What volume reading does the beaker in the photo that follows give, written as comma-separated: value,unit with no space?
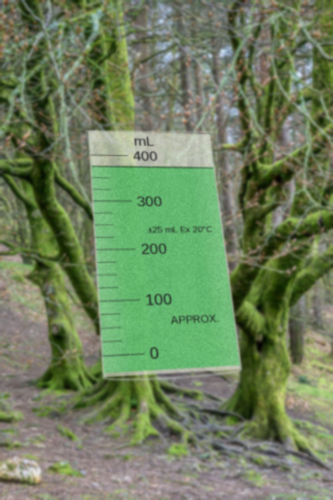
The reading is 375,mL
